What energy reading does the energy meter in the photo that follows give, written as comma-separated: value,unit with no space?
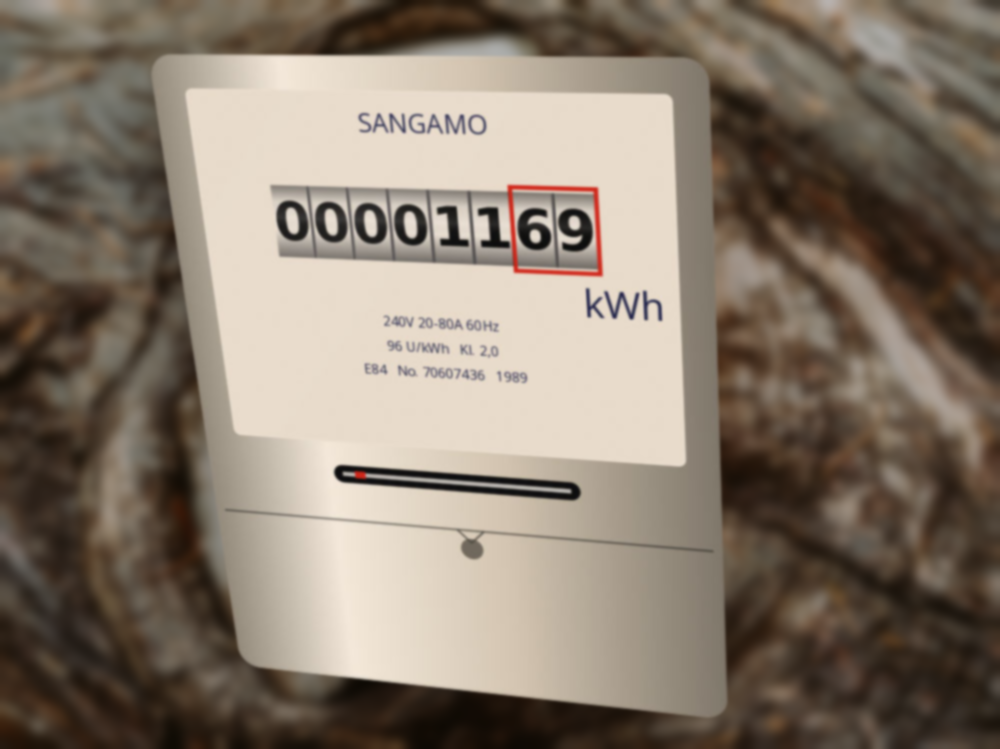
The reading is 11.69,kWh
